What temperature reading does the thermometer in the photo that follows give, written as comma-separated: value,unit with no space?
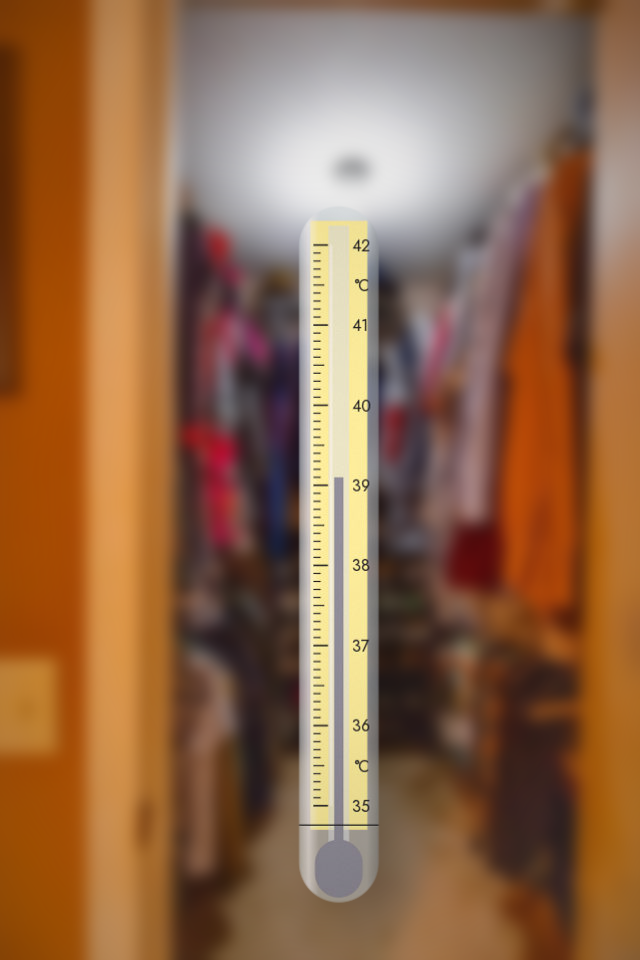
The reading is 39.1,°C
